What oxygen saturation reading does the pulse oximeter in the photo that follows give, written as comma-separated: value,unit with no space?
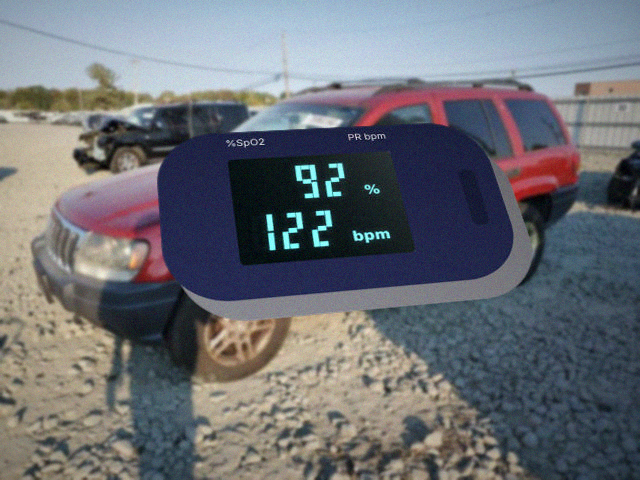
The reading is 92,%
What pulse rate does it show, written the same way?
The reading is 122,bpm
